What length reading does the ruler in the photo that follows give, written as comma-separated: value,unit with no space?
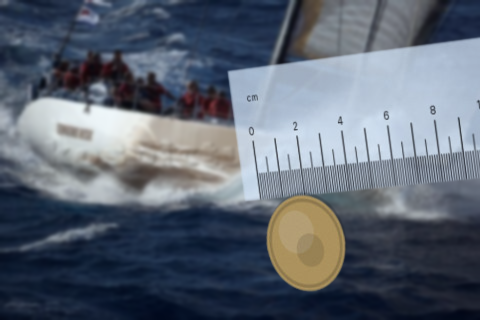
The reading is 3.5,cm
